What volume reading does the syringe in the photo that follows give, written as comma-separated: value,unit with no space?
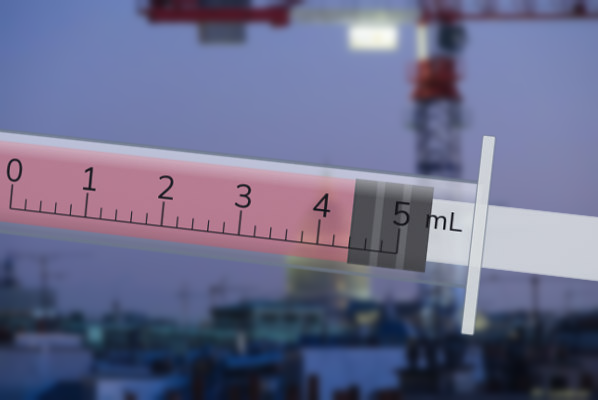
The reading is 4.4,mL
